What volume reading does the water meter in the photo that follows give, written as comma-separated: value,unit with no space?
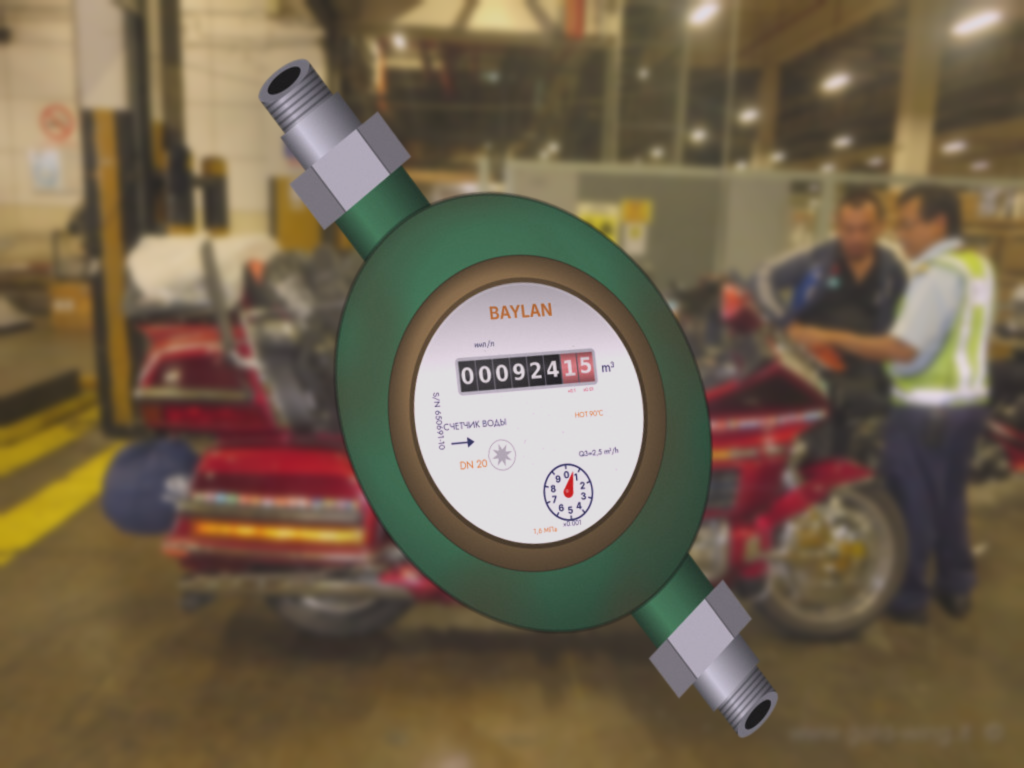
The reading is 924.150,m³
